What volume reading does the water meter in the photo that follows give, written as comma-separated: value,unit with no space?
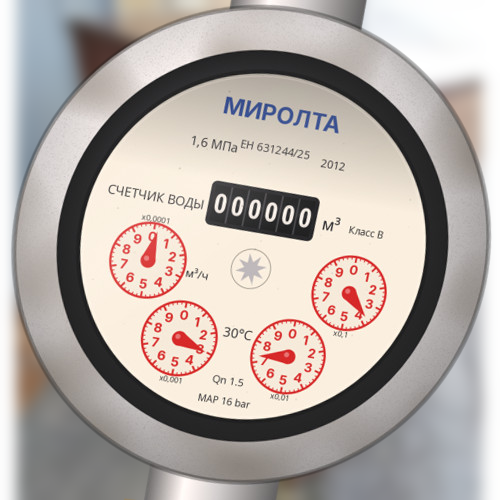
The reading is 0.3730,m³
